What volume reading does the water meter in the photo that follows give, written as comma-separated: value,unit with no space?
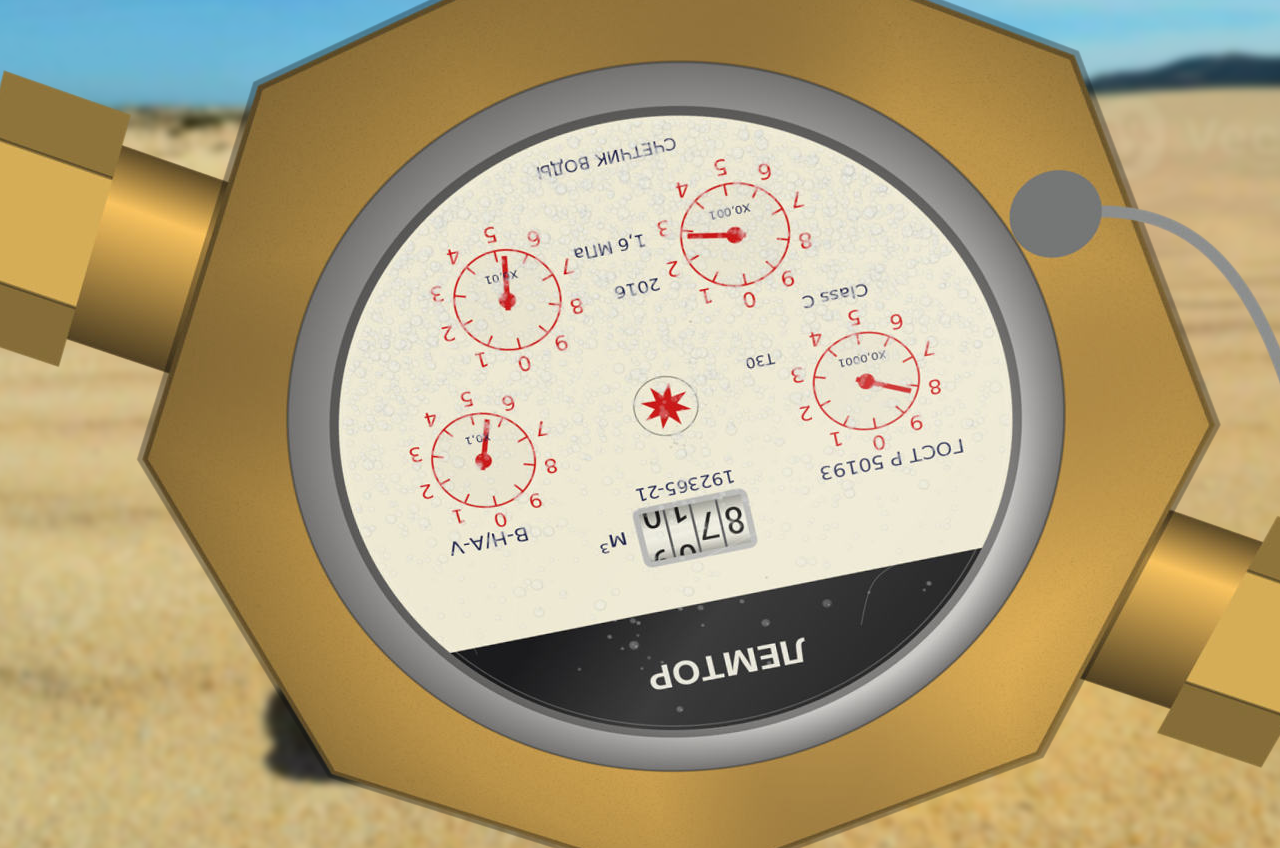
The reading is 8709.5528,m³
